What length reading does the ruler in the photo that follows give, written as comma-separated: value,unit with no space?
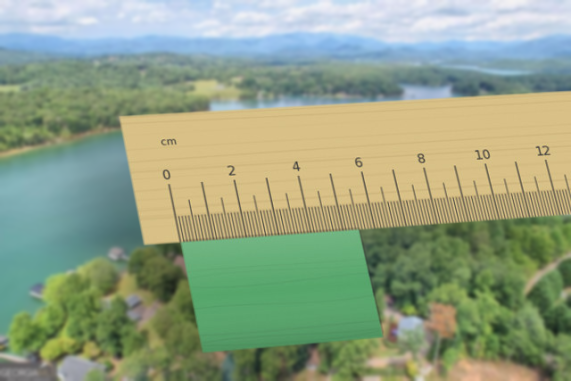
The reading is 5.5,cm
